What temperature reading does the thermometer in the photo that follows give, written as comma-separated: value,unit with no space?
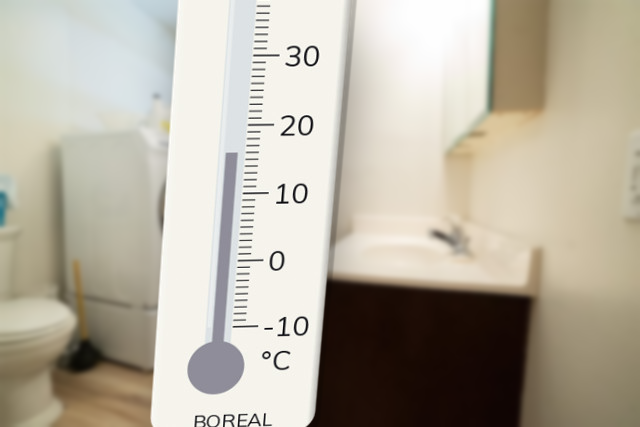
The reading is 16,°C
